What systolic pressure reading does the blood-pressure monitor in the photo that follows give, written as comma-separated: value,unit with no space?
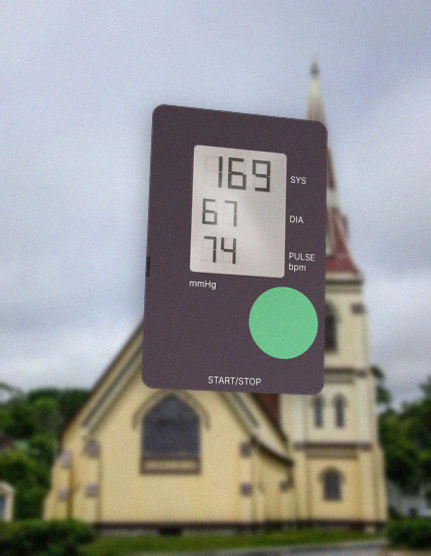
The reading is 169,mmHg
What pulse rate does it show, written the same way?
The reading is 74,bpm
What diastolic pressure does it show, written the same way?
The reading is 67,mmHg
